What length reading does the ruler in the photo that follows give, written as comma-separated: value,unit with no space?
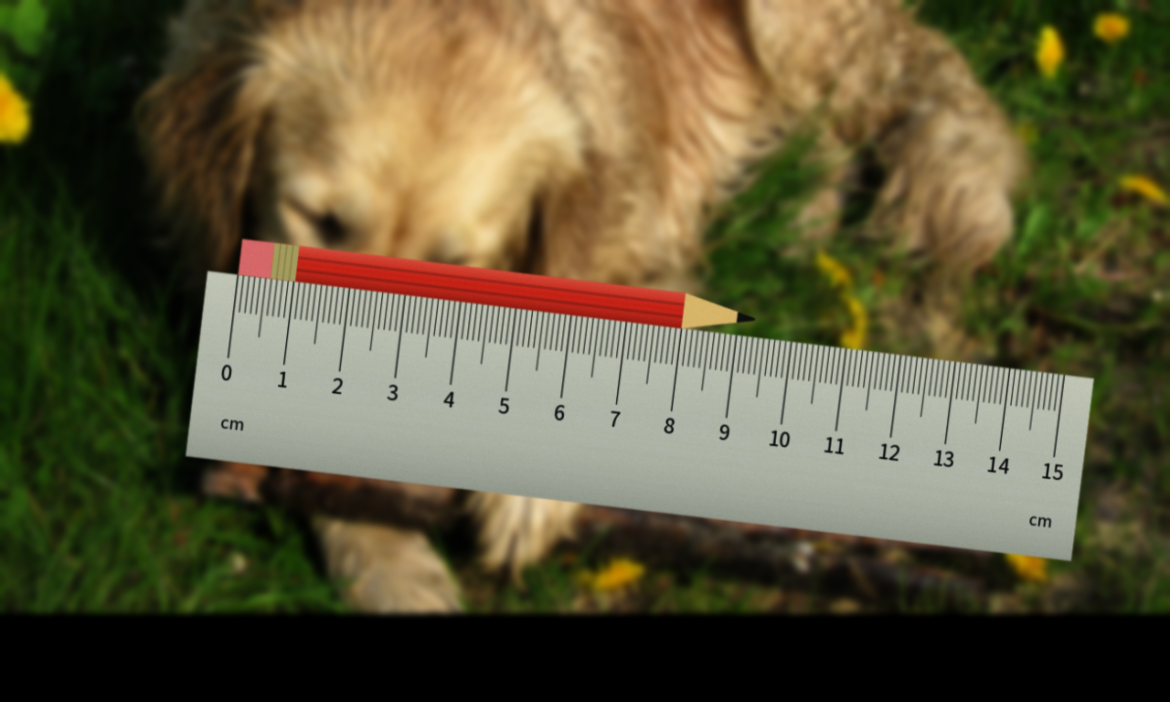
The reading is 9.3,cm
